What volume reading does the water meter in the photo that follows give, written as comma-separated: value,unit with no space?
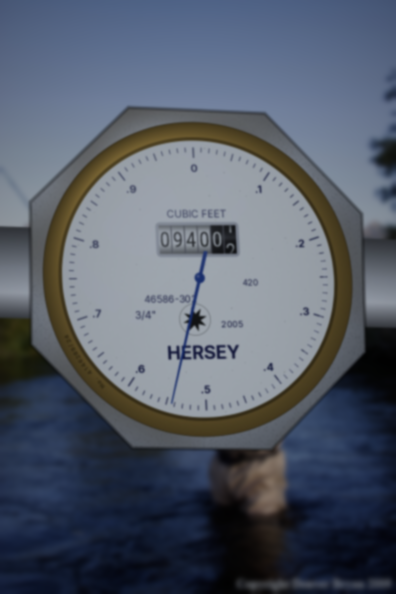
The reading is 94001.54,ft³
